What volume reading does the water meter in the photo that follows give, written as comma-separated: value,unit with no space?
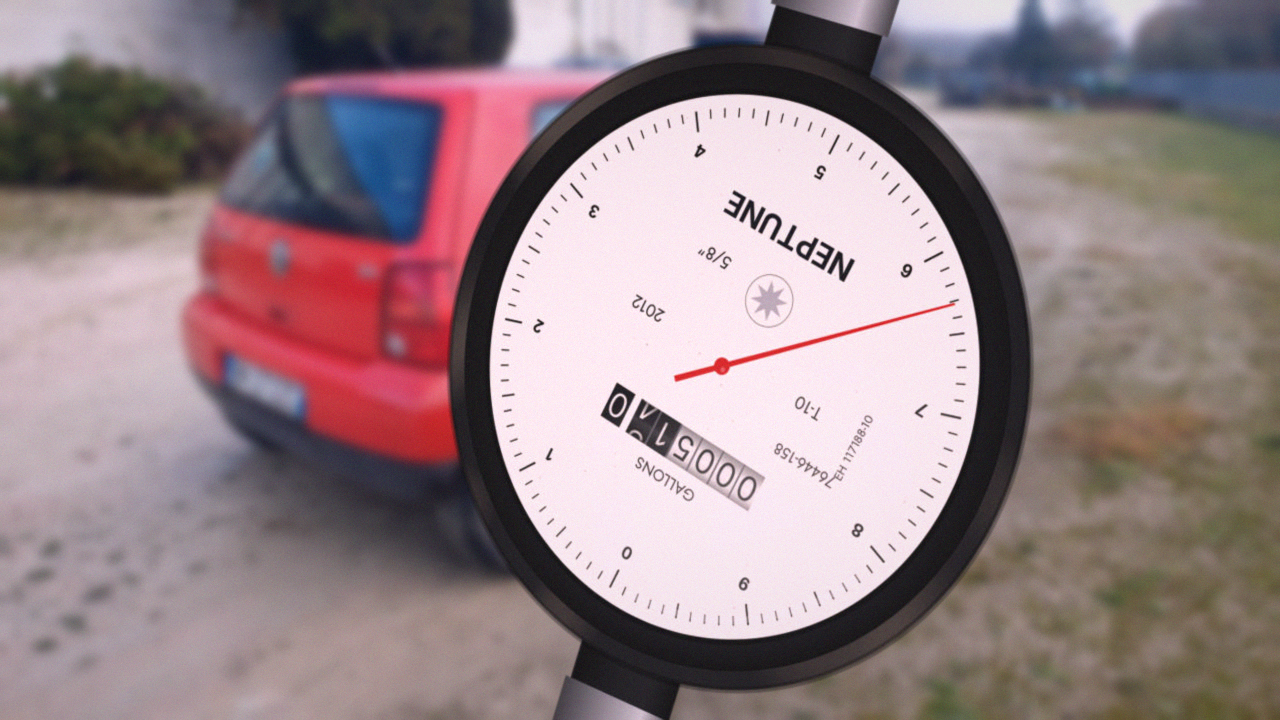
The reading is 5136.3,gal
